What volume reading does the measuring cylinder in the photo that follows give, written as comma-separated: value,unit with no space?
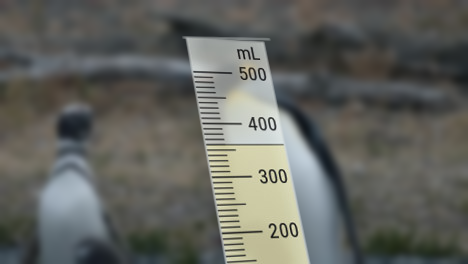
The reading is 360,mL
